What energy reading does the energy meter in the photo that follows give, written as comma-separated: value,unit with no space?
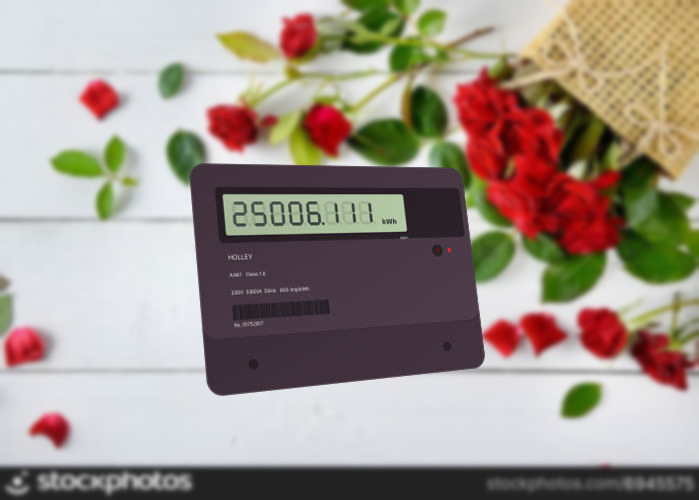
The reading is 25006.111,kWh
